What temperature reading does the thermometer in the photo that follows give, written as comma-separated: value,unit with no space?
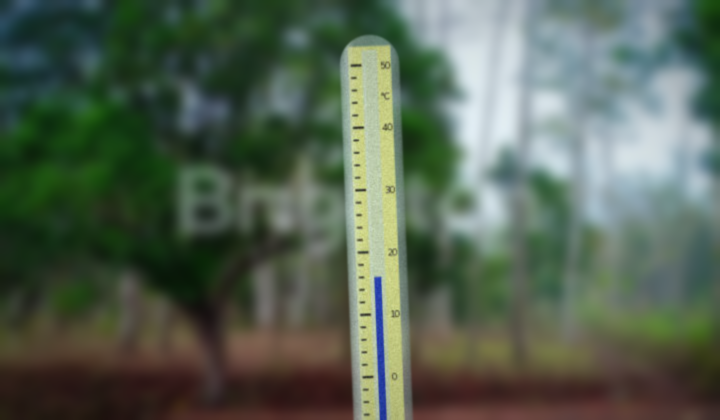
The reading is 16,°C
